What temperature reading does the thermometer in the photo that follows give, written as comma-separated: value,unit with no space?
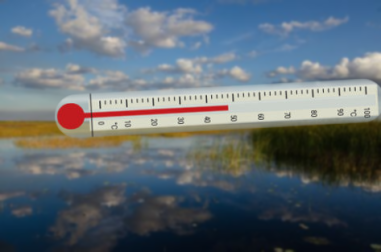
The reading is 48,°C
